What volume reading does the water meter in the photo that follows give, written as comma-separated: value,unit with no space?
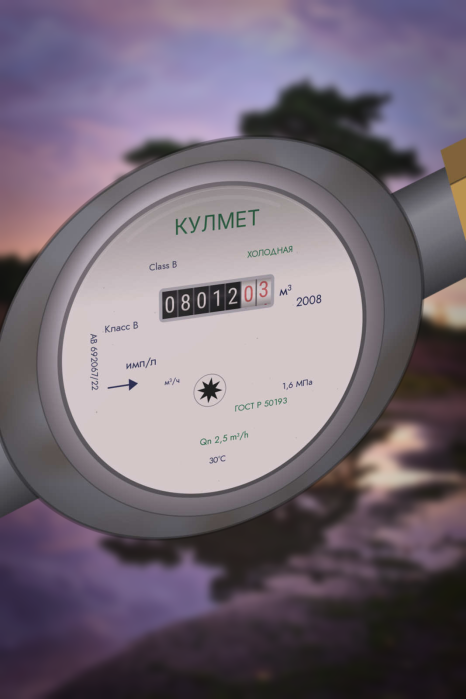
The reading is 8012.03,m³
